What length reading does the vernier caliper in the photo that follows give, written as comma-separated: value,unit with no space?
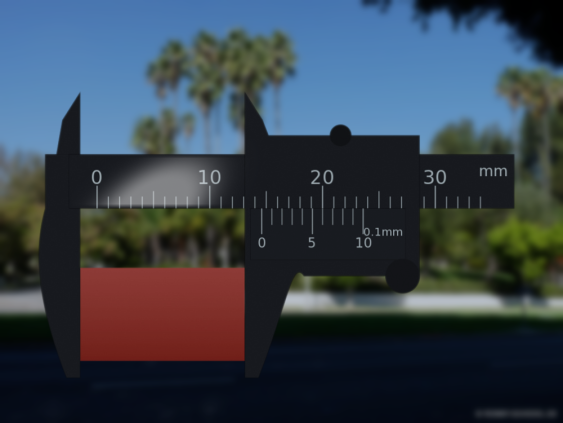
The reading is 14.6,mm
